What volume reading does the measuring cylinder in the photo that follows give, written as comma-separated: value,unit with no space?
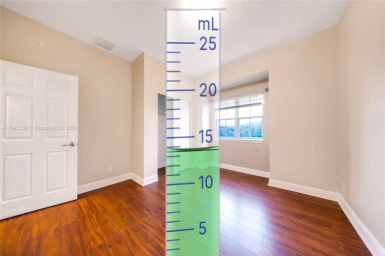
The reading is 13.5,mL
